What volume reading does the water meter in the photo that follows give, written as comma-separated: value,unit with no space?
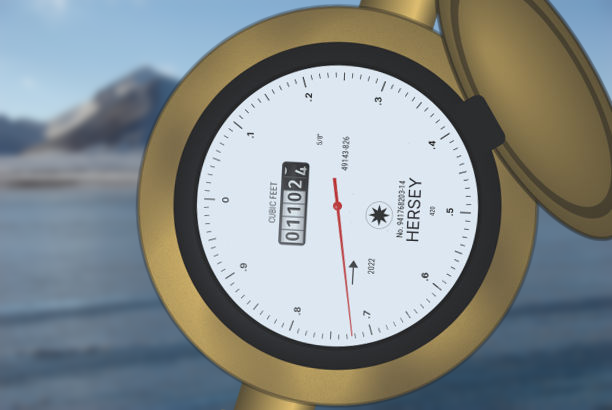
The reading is 11023.72,ft³
